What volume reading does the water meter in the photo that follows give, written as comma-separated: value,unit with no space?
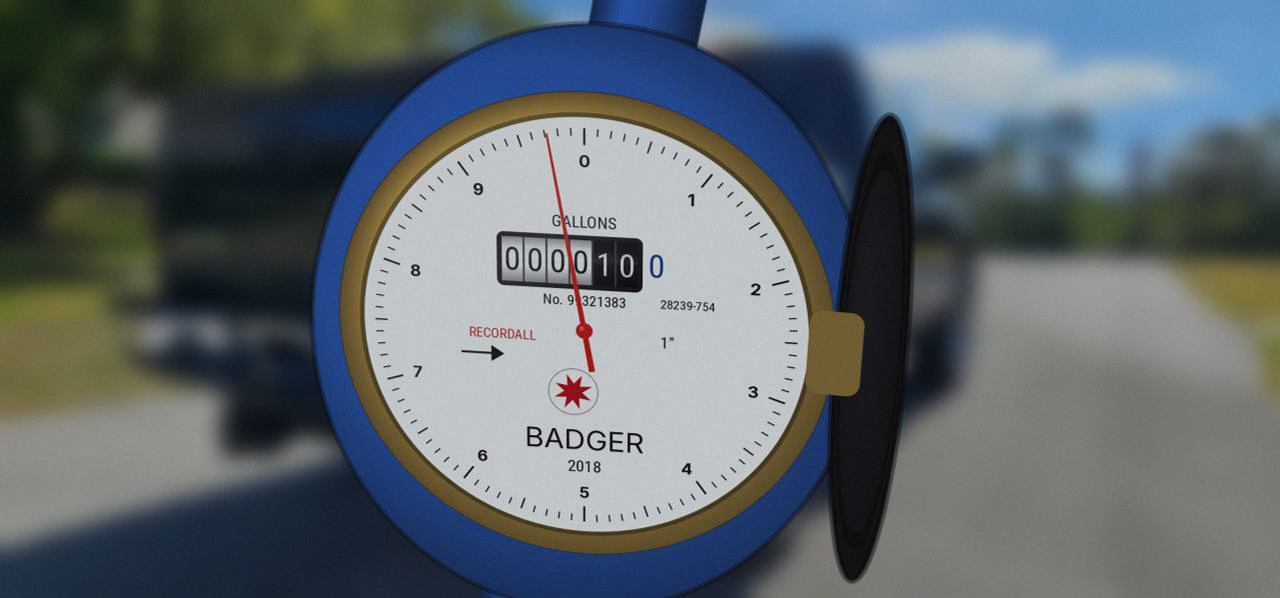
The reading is 99.7,gal
